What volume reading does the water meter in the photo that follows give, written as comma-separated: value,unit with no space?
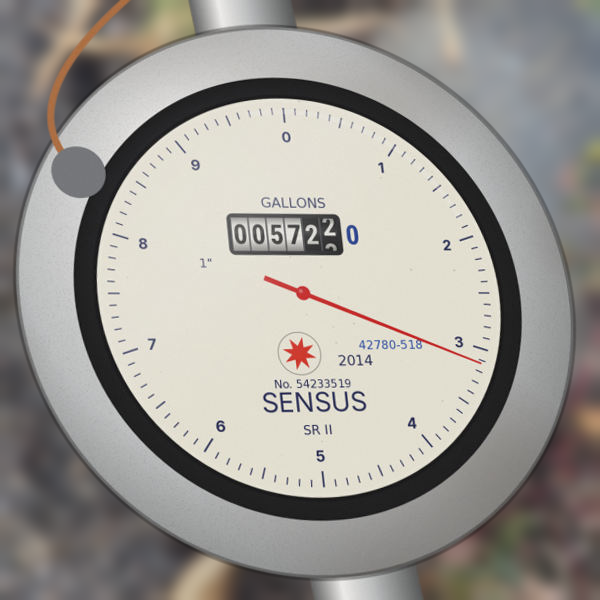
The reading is 57223.1,gal
